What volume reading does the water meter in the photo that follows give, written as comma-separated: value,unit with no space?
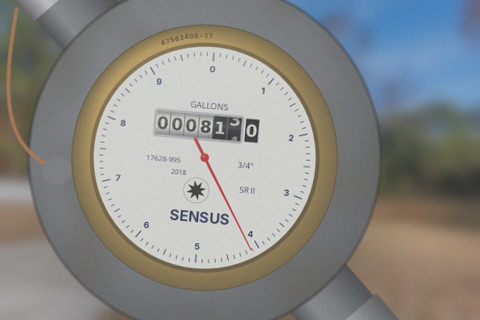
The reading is 8134.1,gal
